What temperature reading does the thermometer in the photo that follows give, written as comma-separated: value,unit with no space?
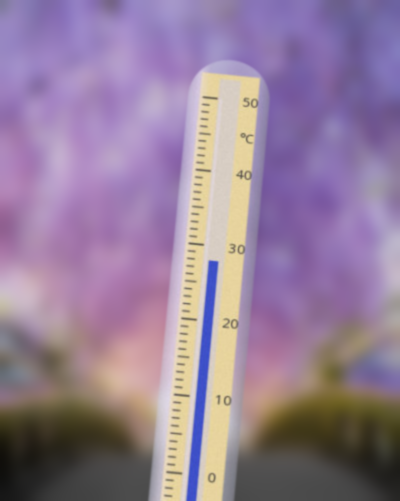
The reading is 28,°C
